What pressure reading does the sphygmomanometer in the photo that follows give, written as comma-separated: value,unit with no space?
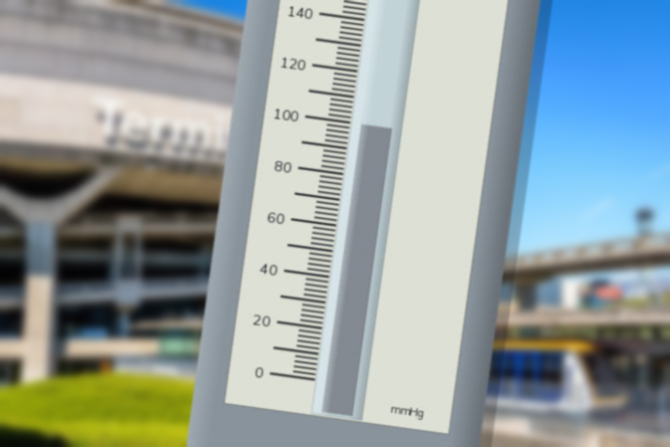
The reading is 100,mmHg
